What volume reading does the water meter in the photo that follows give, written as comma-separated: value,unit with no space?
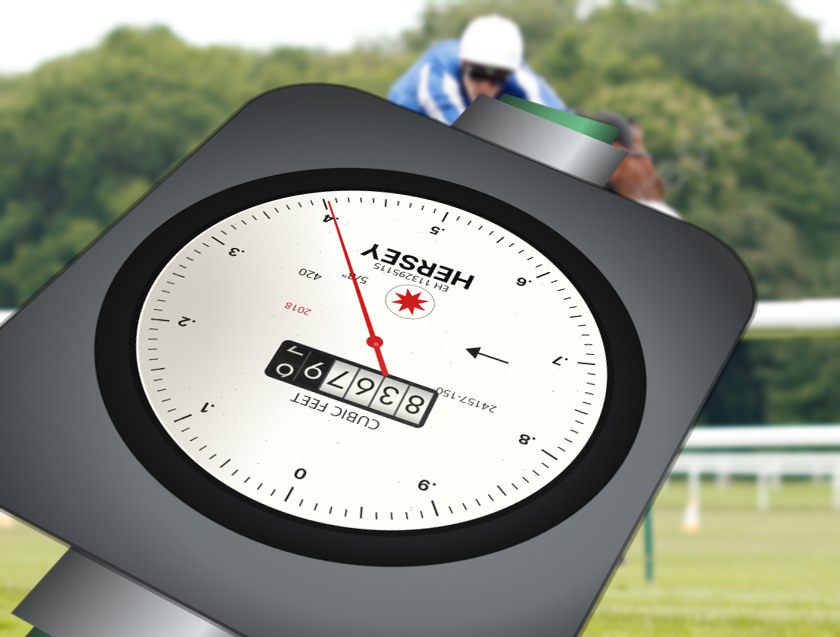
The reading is 836796.40,ft³
